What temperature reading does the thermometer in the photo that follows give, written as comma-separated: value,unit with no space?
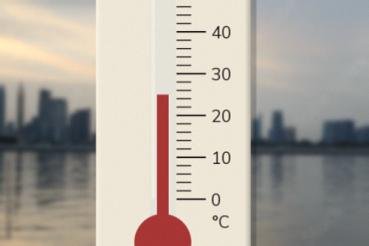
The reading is 25,°C
